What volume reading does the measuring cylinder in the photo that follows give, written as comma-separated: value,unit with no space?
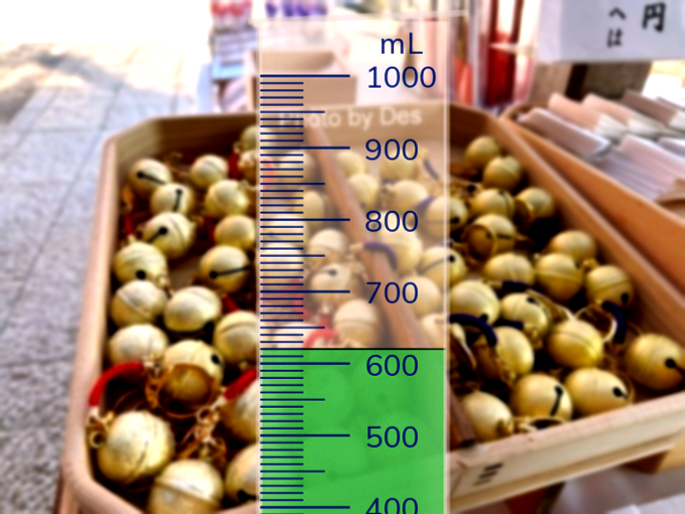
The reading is 620,mL
